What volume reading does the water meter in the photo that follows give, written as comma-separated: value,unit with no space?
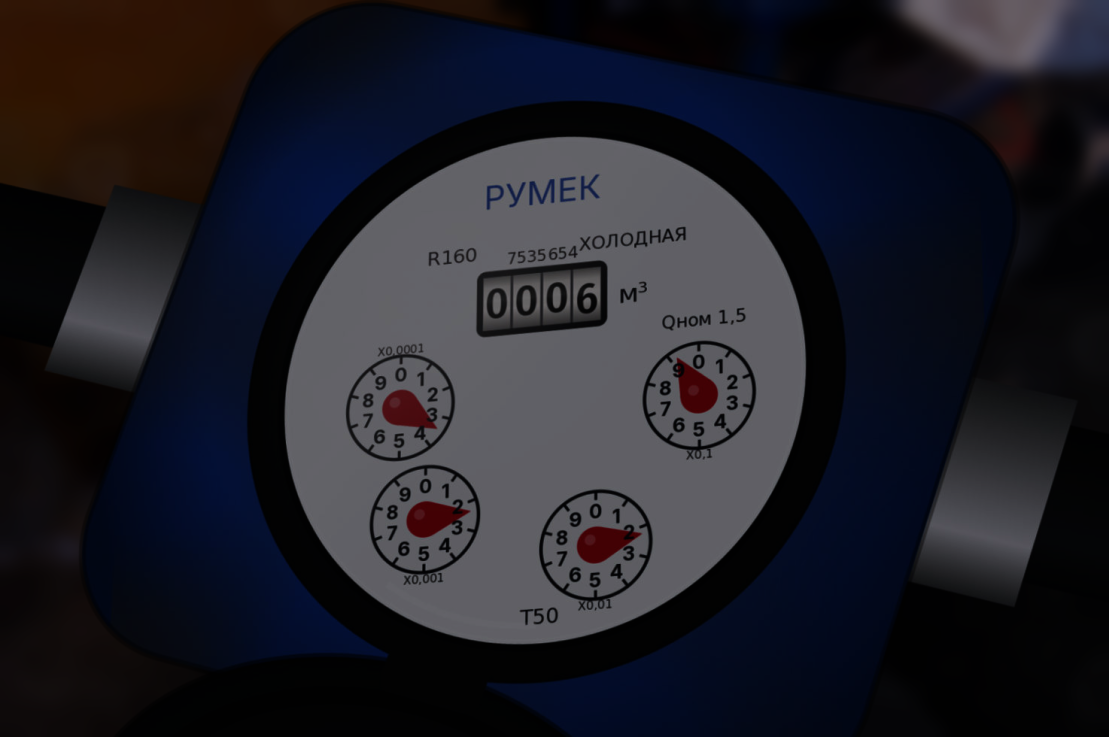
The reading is 5.9223,m³
